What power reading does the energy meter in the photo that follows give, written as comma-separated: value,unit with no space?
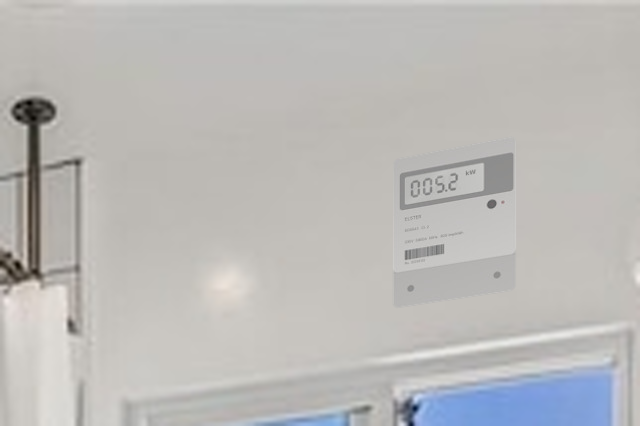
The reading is 5.2,kW
